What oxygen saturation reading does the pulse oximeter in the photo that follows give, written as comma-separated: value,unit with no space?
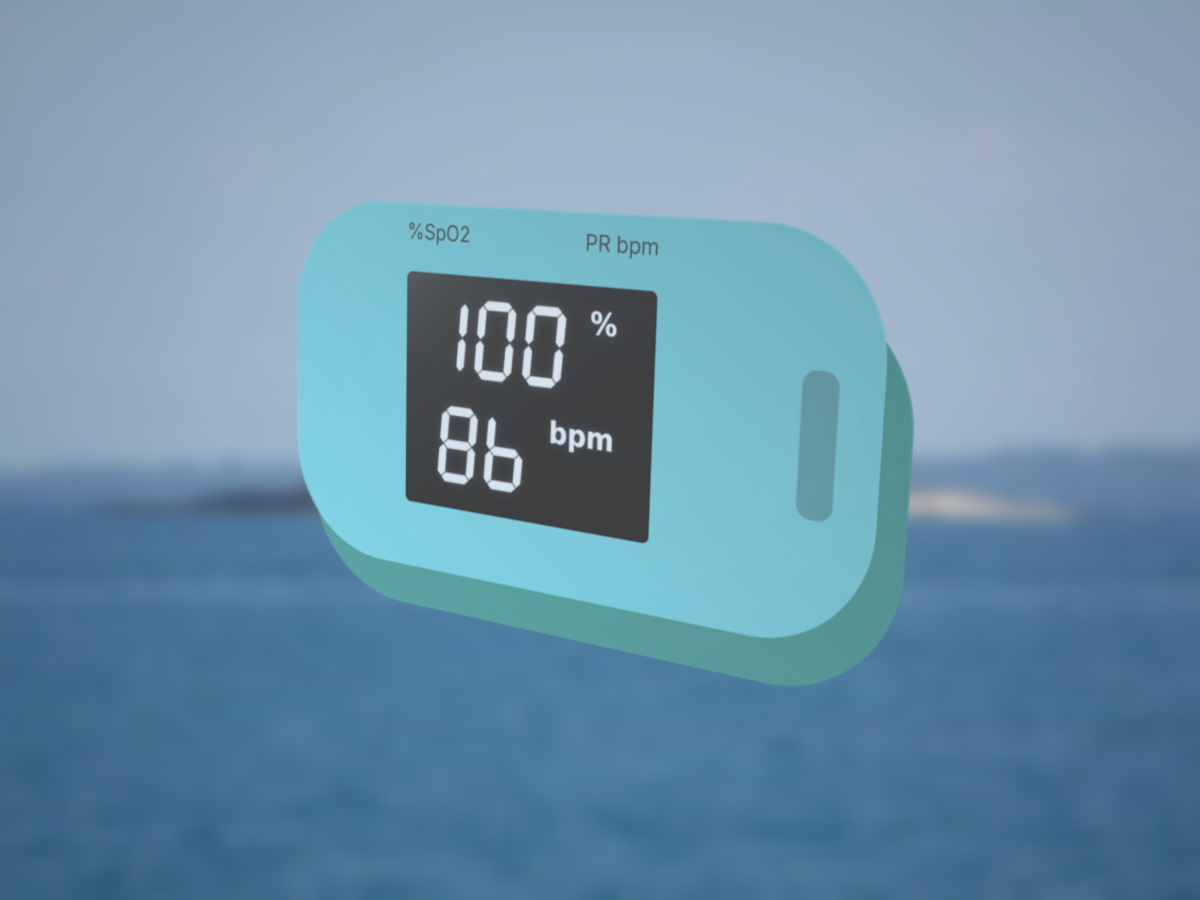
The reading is 100,%
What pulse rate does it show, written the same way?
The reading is 86,bpm
